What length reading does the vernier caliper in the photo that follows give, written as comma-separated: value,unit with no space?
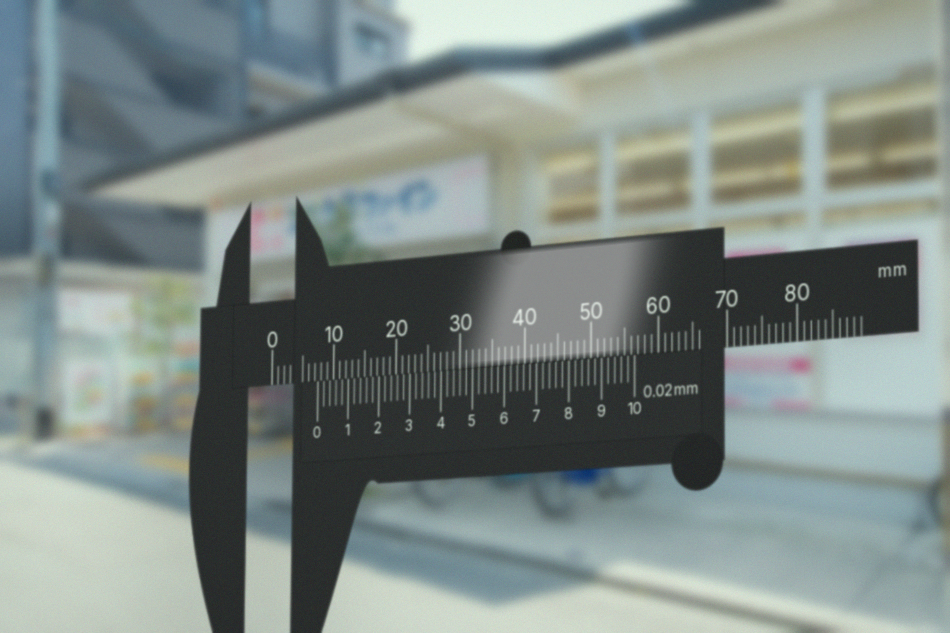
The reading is 7.5,mm
